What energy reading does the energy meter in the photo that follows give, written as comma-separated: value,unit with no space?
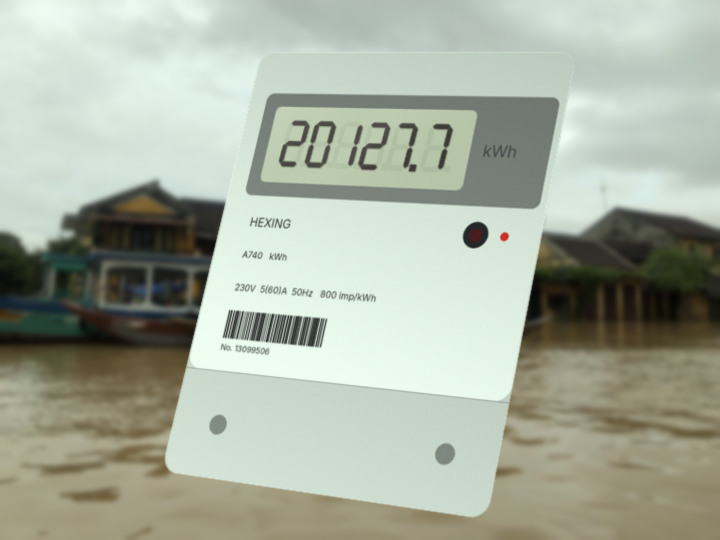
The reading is 20127.7,kWh
